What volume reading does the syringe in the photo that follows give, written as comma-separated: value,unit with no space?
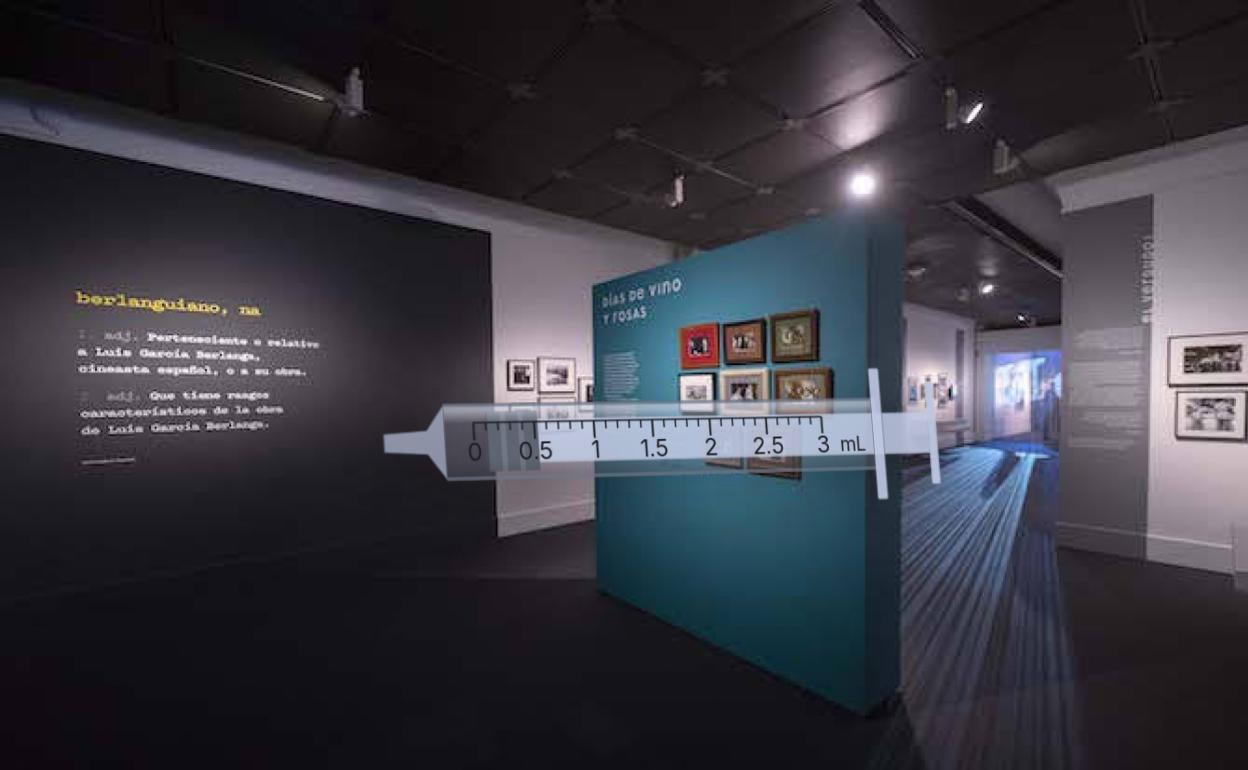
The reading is 0.1,mL
